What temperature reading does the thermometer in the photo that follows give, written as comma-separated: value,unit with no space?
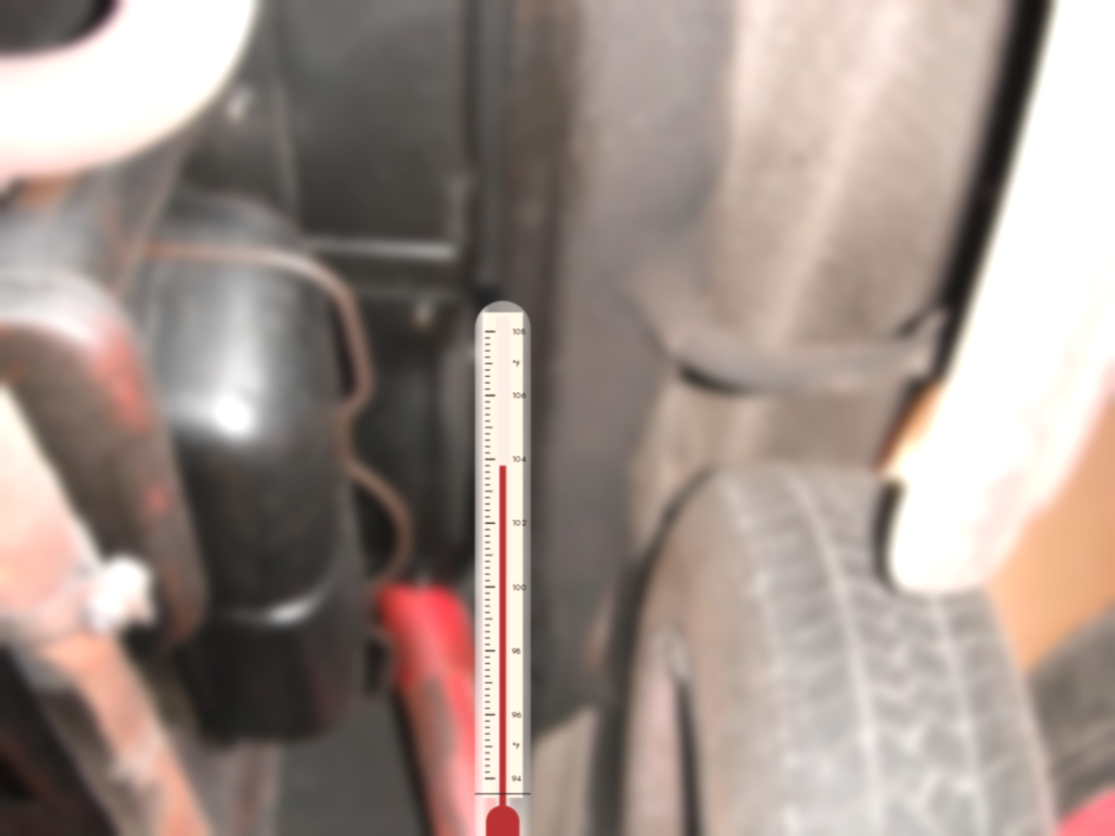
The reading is 103.8,°F
